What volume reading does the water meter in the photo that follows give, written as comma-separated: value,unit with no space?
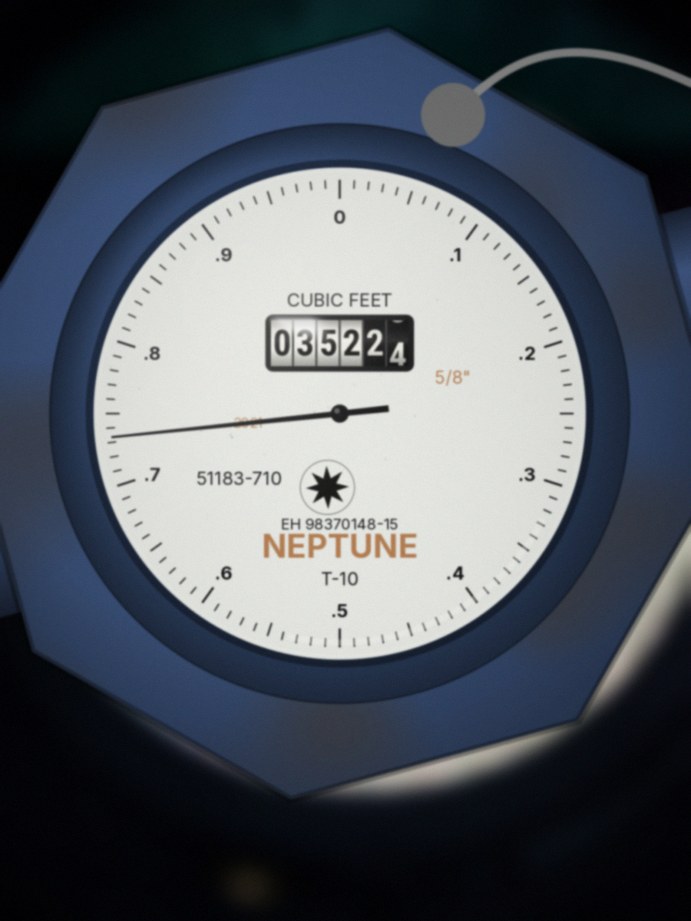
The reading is 35223.73,ft³
